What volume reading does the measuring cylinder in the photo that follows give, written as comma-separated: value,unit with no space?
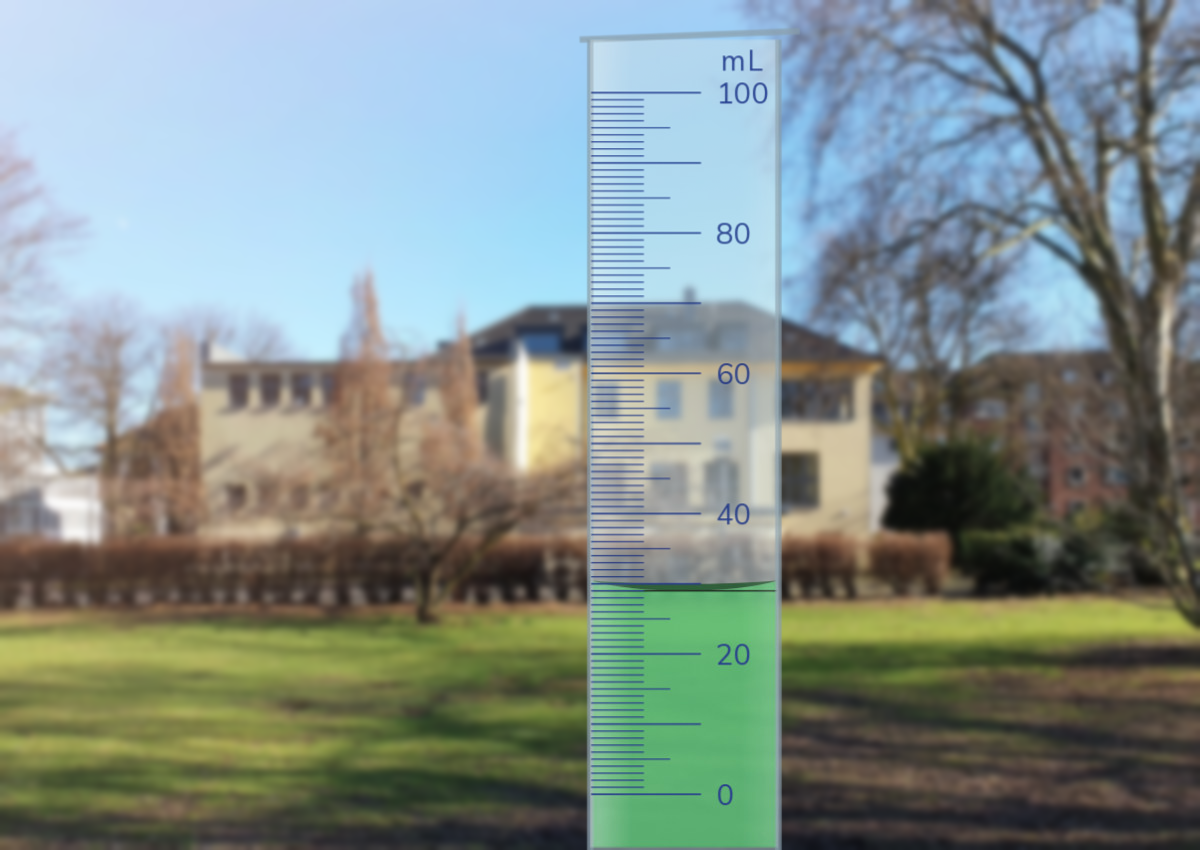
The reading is 29,mL
